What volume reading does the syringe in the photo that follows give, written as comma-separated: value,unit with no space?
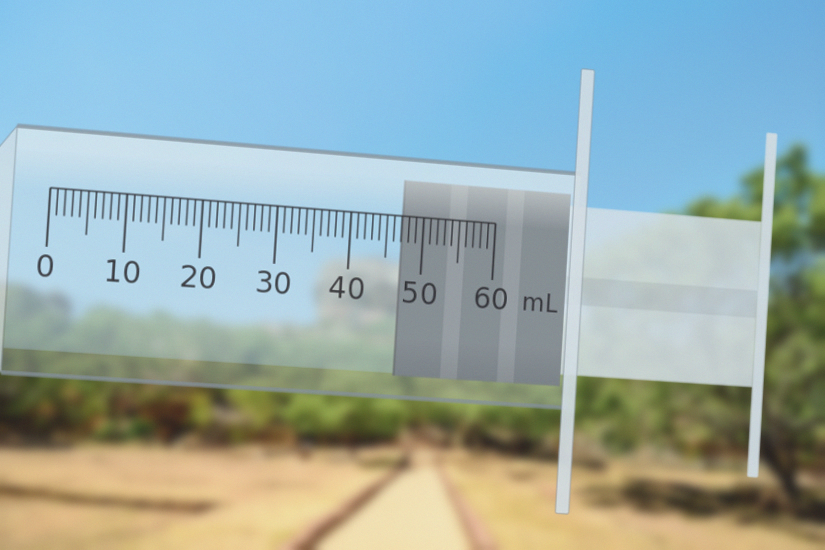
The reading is 47,mL
